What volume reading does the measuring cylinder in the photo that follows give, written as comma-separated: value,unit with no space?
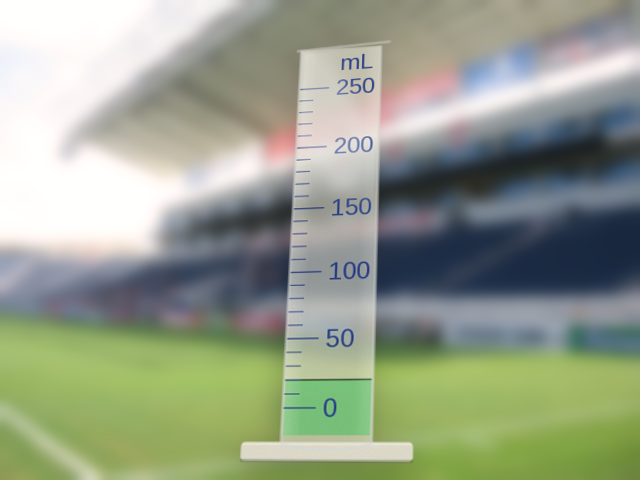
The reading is 20,mL
